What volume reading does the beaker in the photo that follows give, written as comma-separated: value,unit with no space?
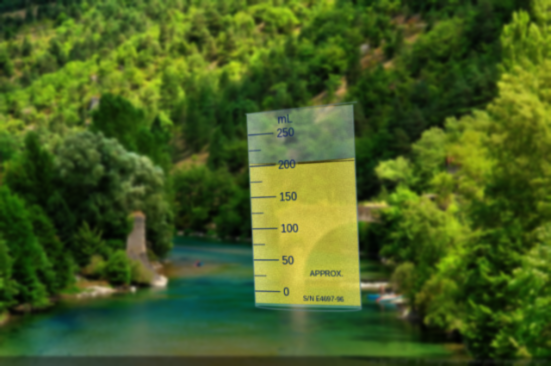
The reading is 200,mL
